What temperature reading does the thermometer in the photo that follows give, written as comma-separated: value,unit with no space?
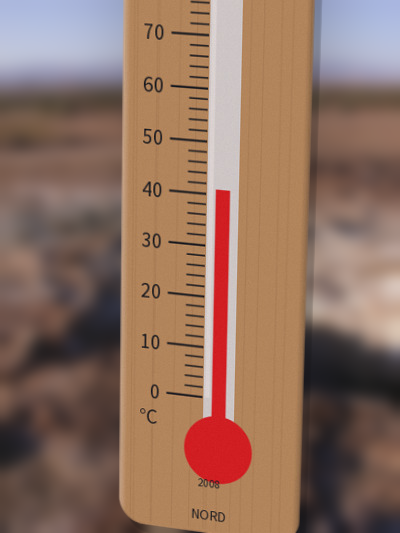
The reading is 41,°C
